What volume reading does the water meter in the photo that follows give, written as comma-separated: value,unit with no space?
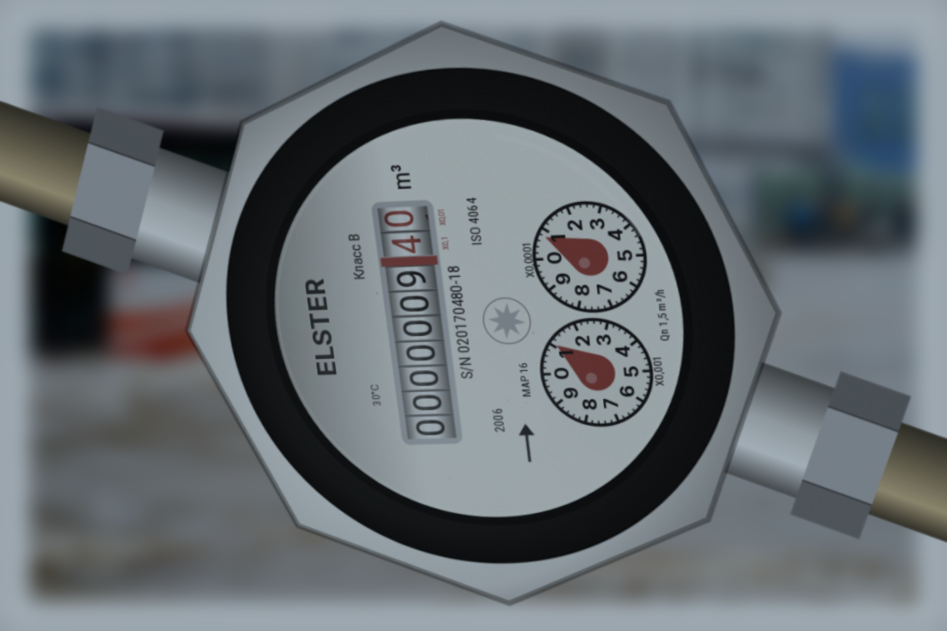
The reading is 9.4010,m³
